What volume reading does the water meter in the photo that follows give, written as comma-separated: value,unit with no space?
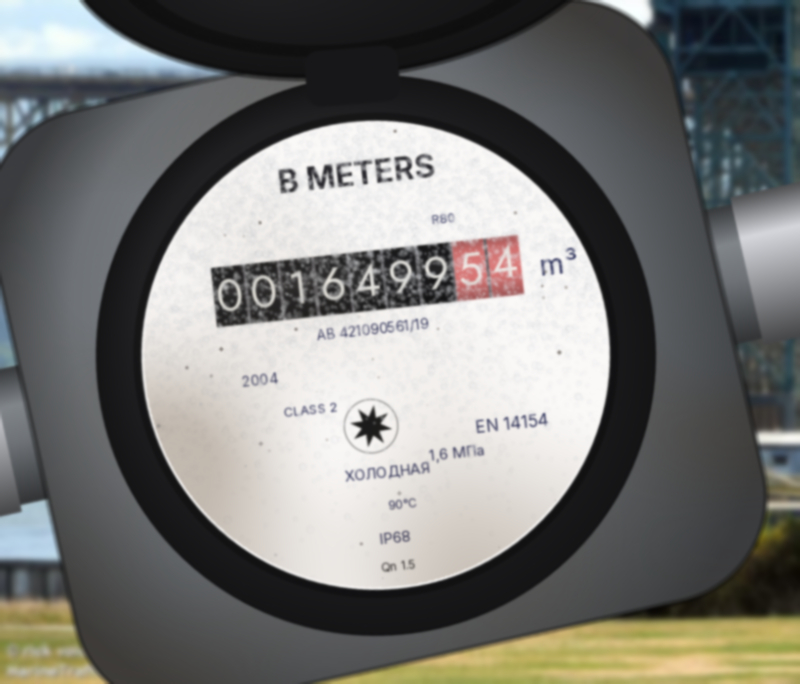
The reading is 16499.54,m³
